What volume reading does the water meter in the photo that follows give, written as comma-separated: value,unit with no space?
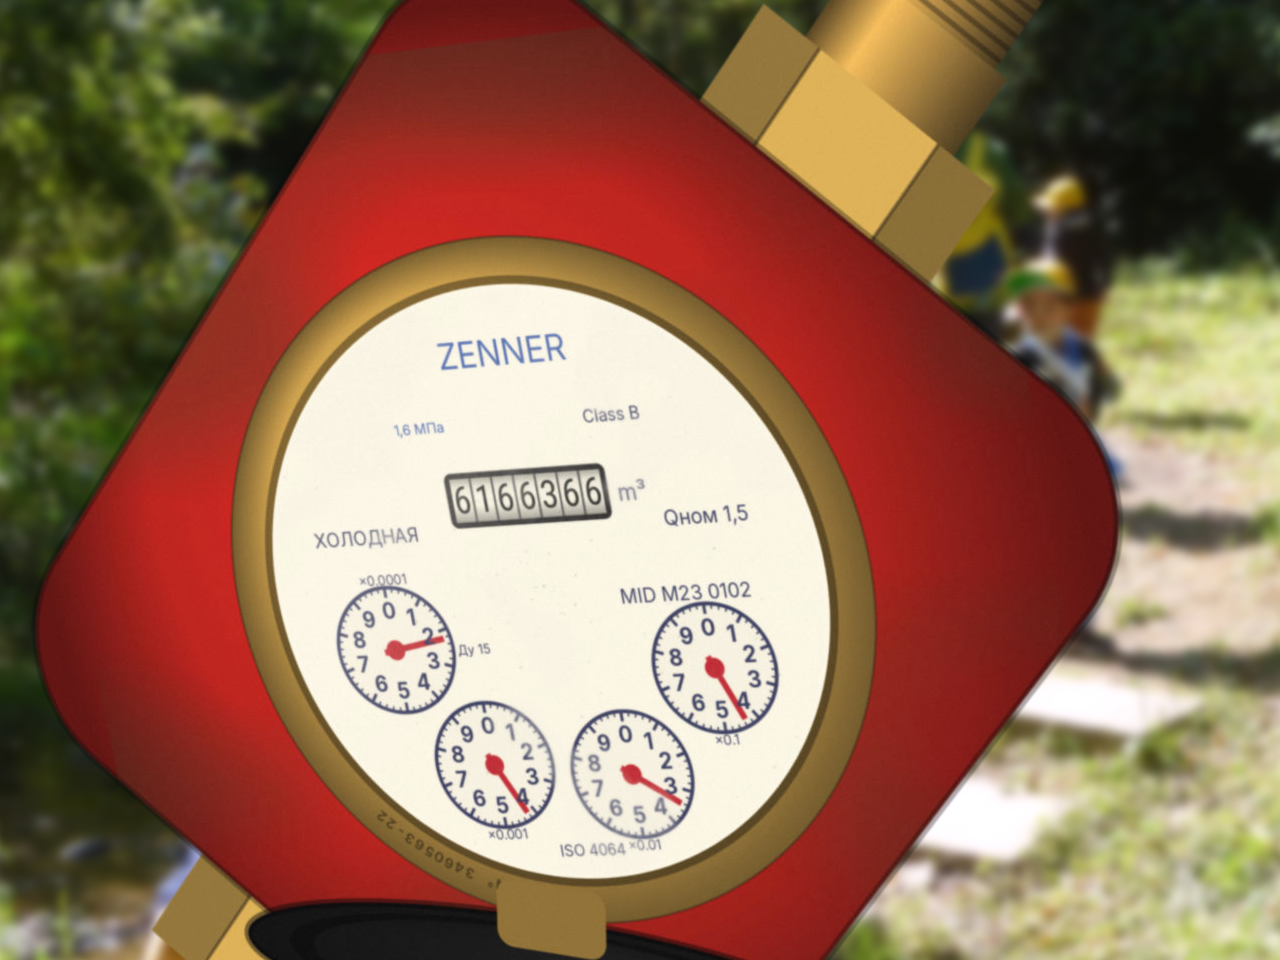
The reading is 6166366.4342,m³
